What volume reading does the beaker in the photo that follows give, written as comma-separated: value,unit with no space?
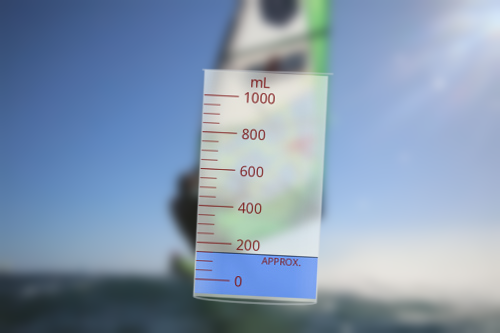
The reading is 150,mL
